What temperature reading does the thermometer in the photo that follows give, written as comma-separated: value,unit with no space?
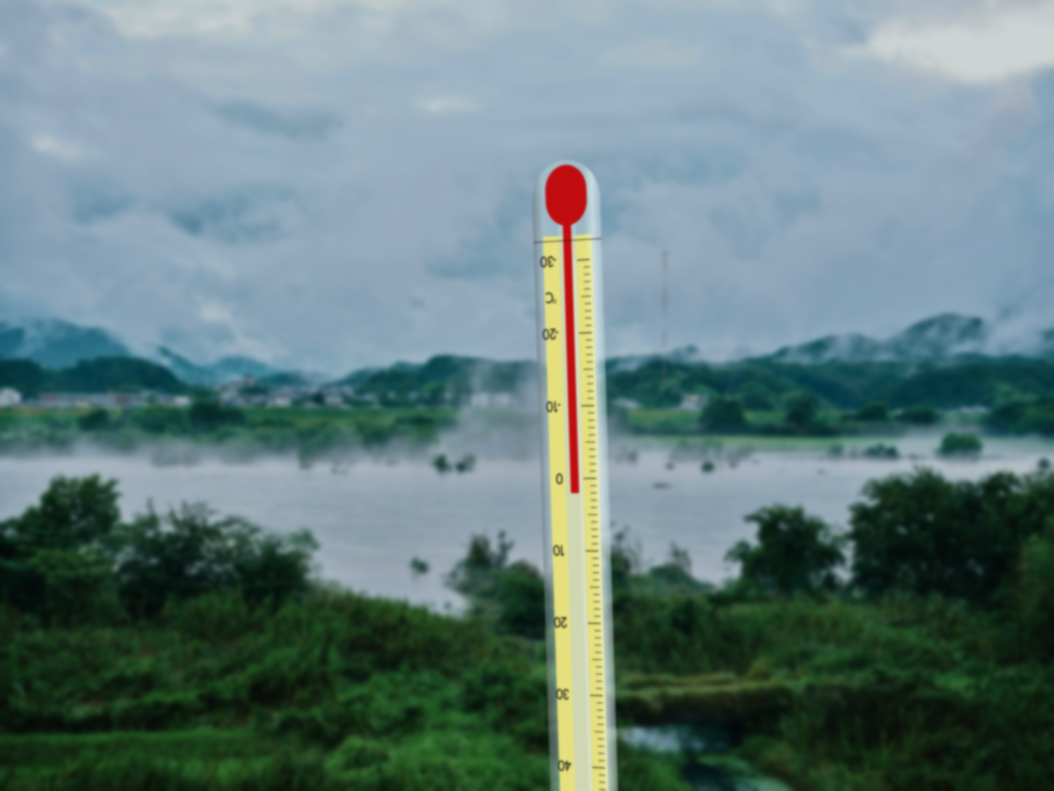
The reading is 2,°C
